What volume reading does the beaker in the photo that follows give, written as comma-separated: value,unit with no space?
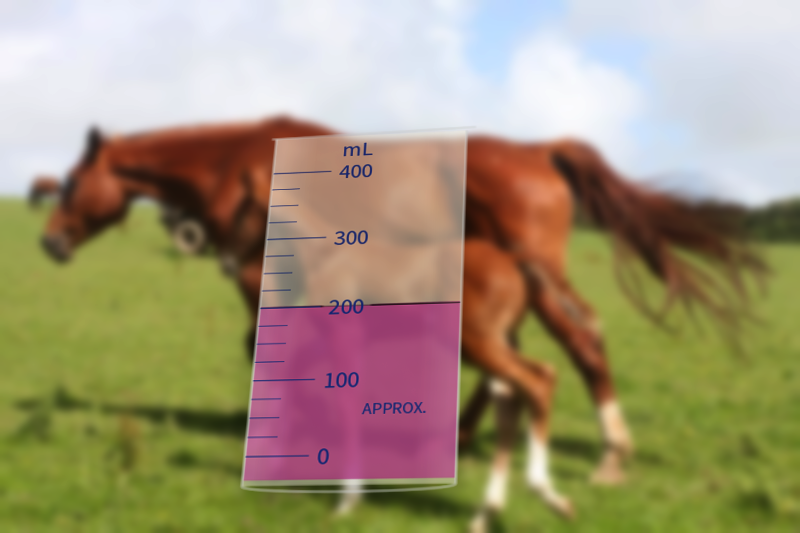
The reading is 200,mL
